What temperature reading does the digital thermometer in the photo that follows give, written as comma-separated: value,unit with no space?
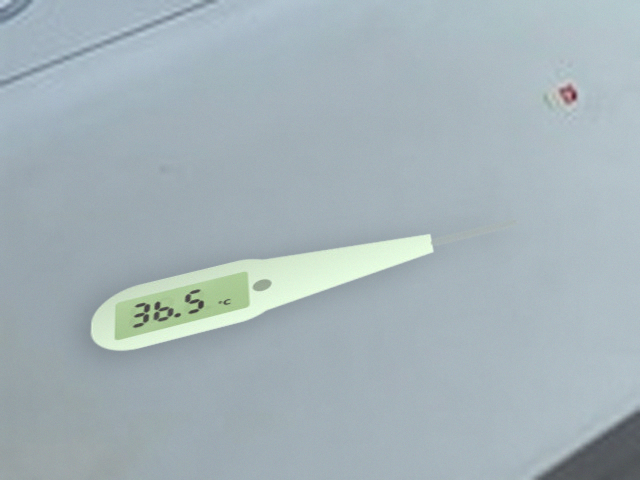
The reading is 36.5,°C
